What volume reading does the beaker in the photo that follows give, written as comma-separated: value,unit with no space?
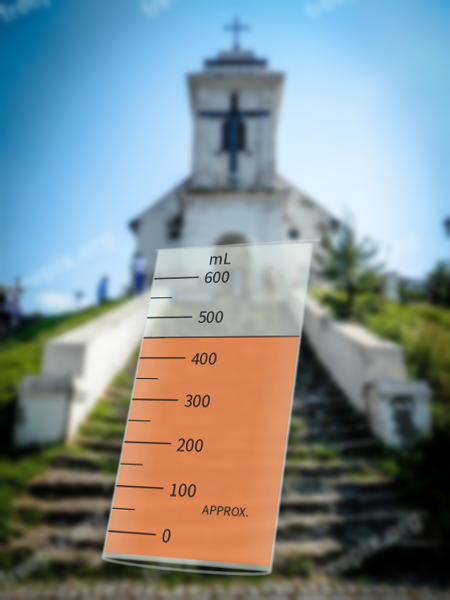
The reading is 450,mL
